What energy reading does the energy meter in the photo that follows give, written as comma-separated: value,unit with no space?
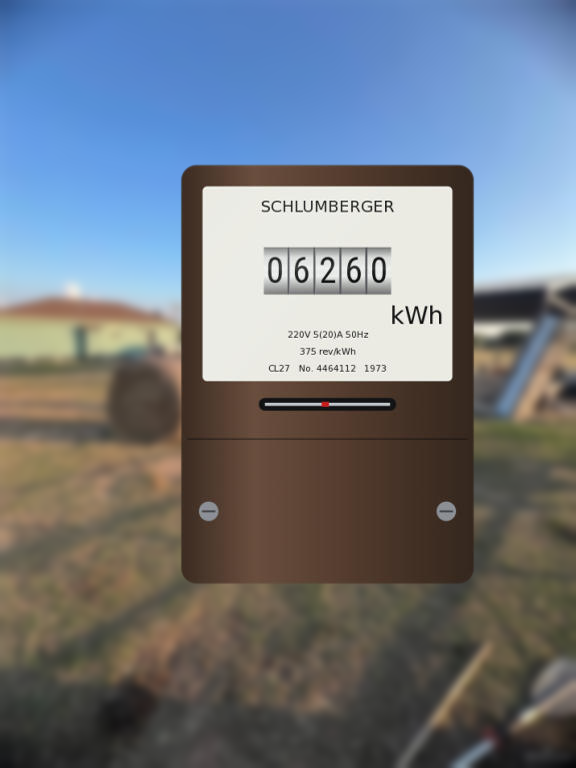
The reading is 6260,kWh
